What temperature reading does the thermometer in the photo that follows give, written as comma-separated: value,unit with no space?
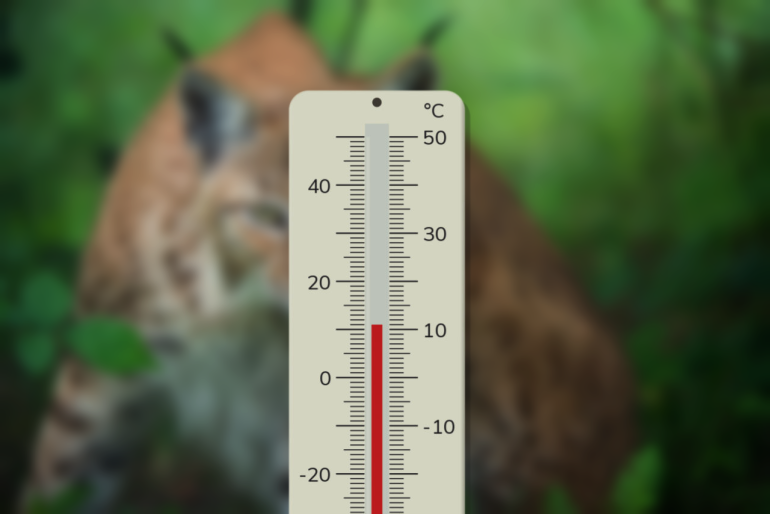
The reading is 11,°C
